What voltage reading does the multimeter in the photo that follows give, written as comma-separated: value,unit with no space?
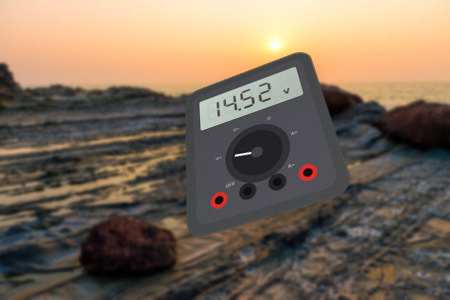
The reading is 14.52,V
